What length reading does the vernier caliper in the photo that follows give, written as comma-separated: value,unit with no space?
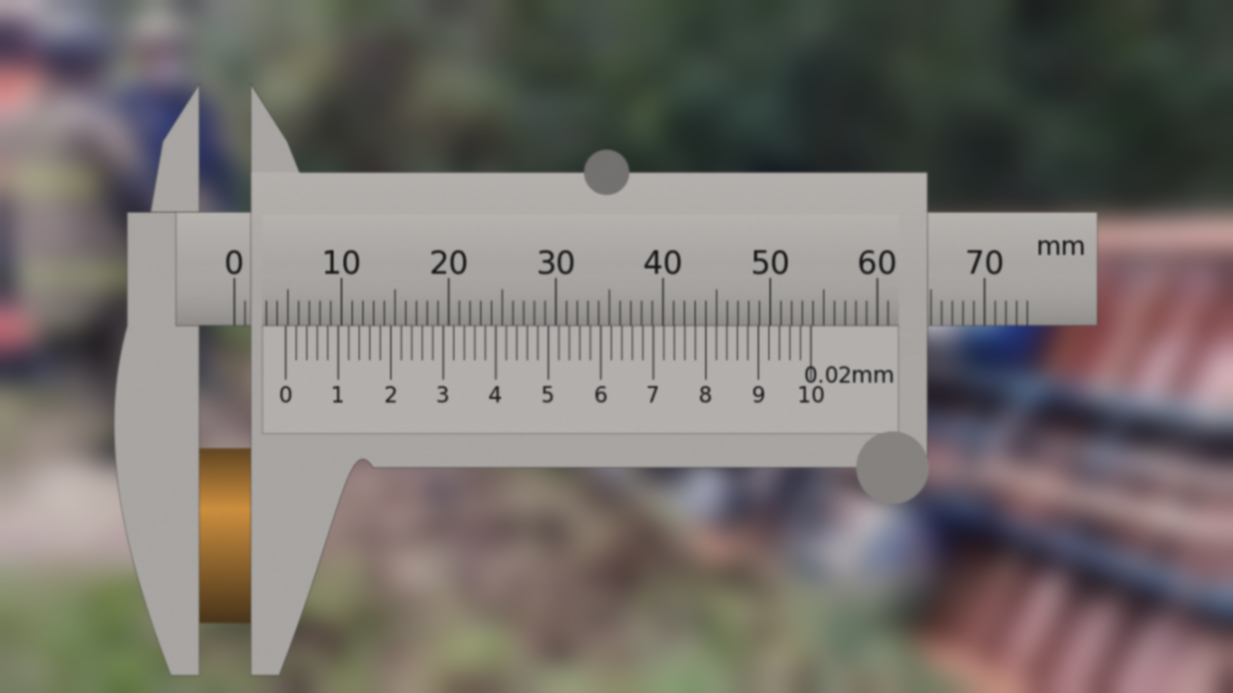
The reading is 4.8,mm
